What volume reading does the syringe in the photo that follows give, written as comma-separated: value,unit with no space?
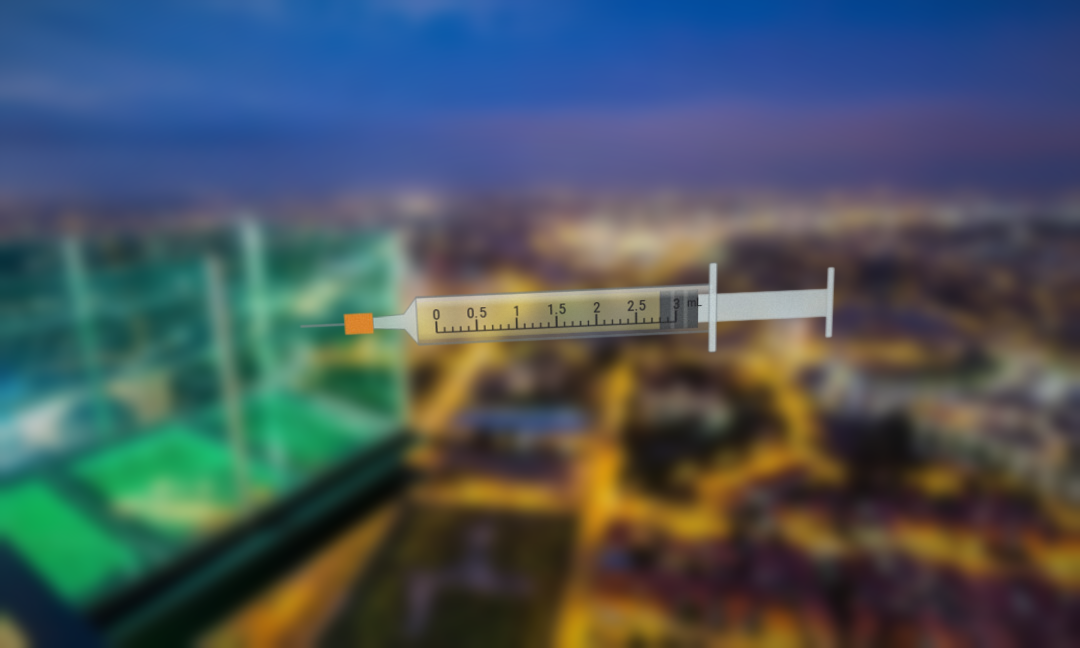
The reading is 2.8,mL
